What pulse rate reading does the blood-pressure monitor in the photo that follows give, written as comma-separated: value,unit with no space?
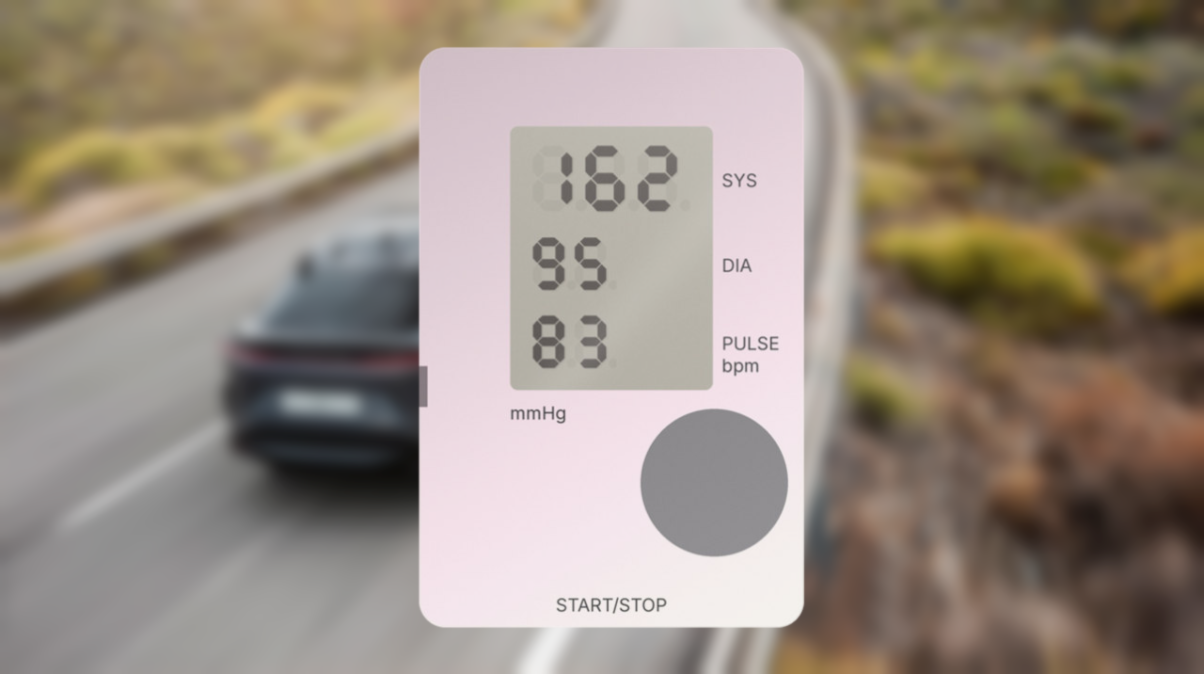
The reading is 83,bpm
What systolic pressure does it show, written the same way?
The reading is 162,mmHg
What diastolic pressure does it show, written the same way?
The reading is 95,mmHg
